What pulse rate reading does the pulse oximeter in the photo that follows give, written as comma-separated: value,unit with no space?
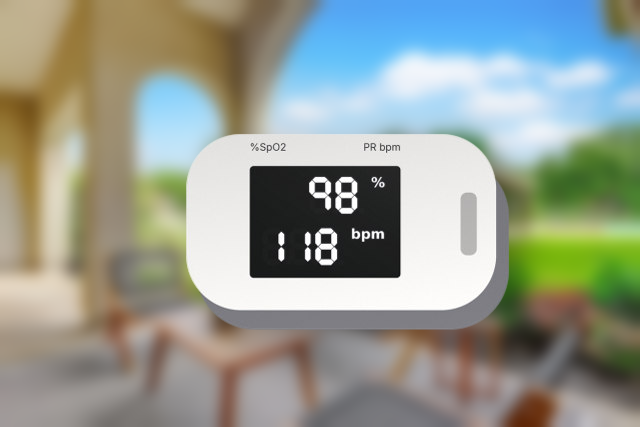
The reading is 118,bpm
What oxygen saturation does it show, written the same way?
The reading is 98,%
